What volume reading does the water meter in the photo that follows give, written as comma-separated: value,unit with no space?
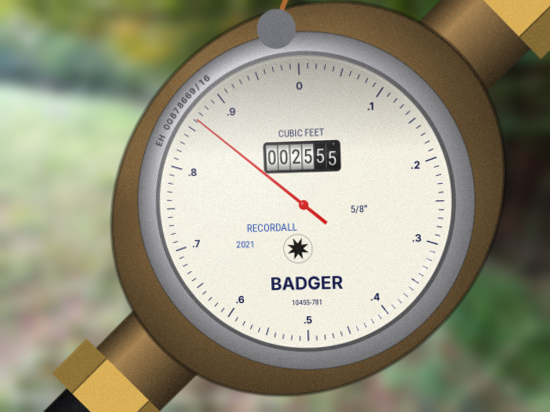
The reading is 2554.86,ft³
